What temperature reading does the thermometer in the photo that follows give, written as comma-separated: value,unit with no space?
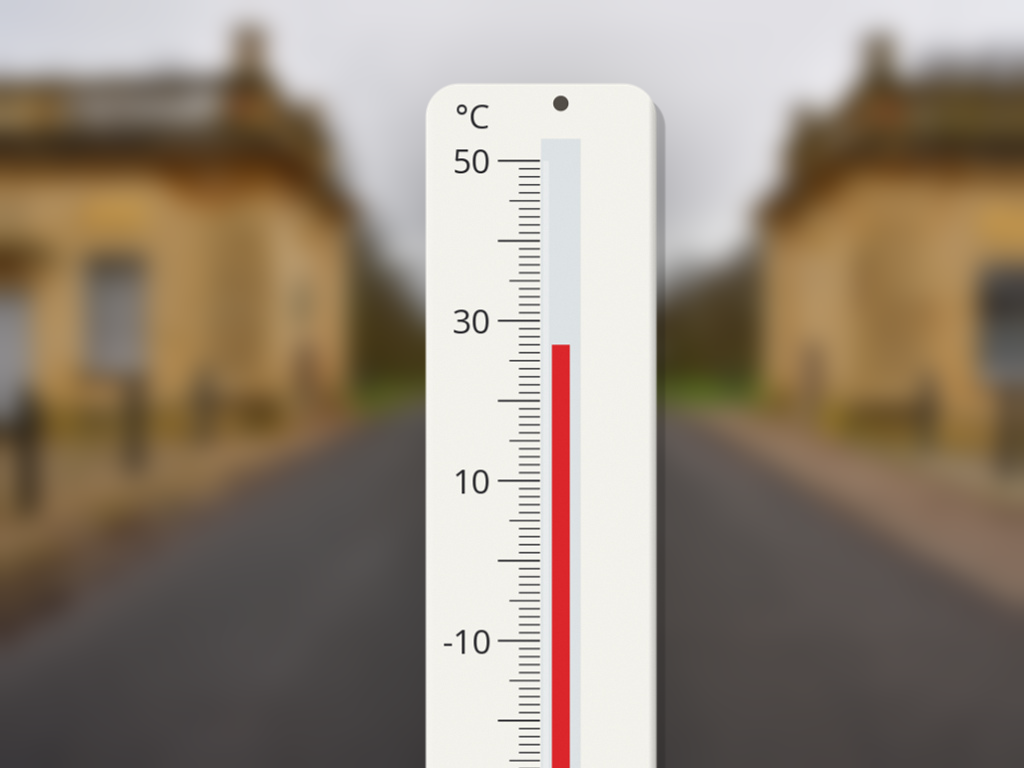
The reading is 27,°C
